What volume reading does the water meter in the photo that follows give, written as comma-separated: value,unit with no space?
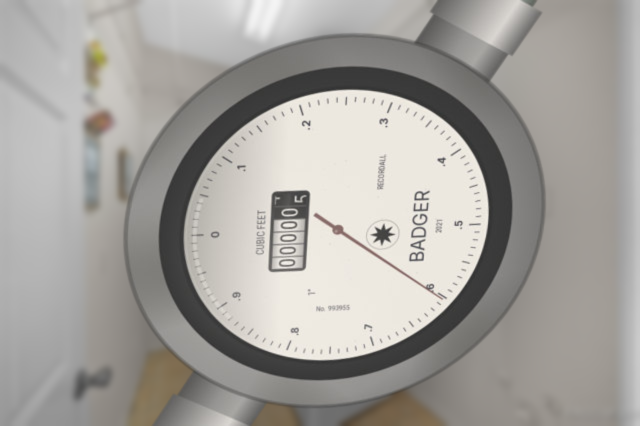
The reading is 4.60,ft³
